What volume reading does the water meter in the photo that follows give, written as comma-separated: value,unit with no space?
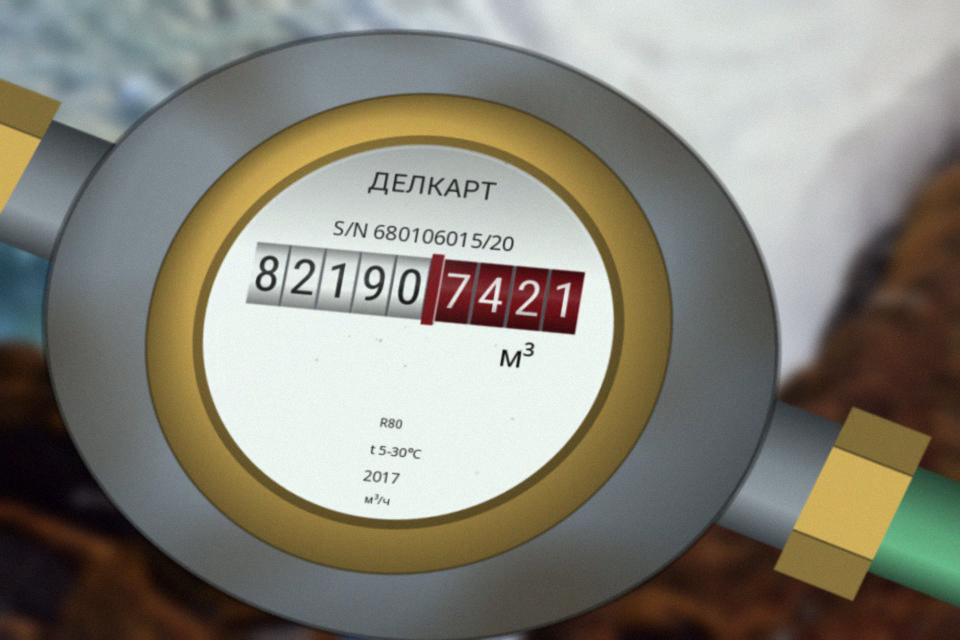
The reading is 82190.7421,m³
